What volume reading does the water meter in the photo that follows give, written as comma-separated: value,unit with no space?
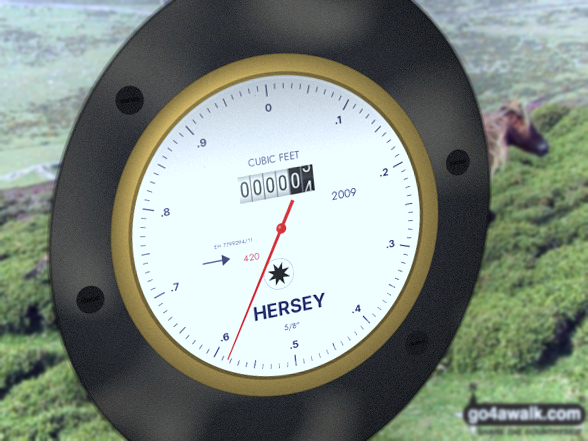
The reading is 3.58,ft³
